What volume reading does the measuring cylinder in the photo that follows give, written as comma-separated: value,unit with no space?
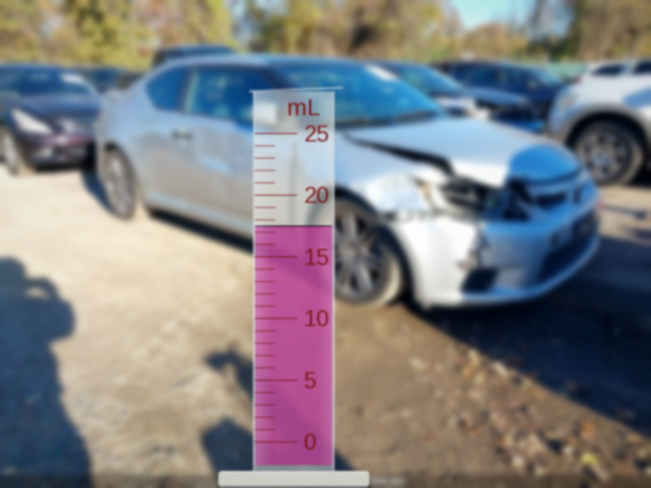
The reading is 17.5,mL
